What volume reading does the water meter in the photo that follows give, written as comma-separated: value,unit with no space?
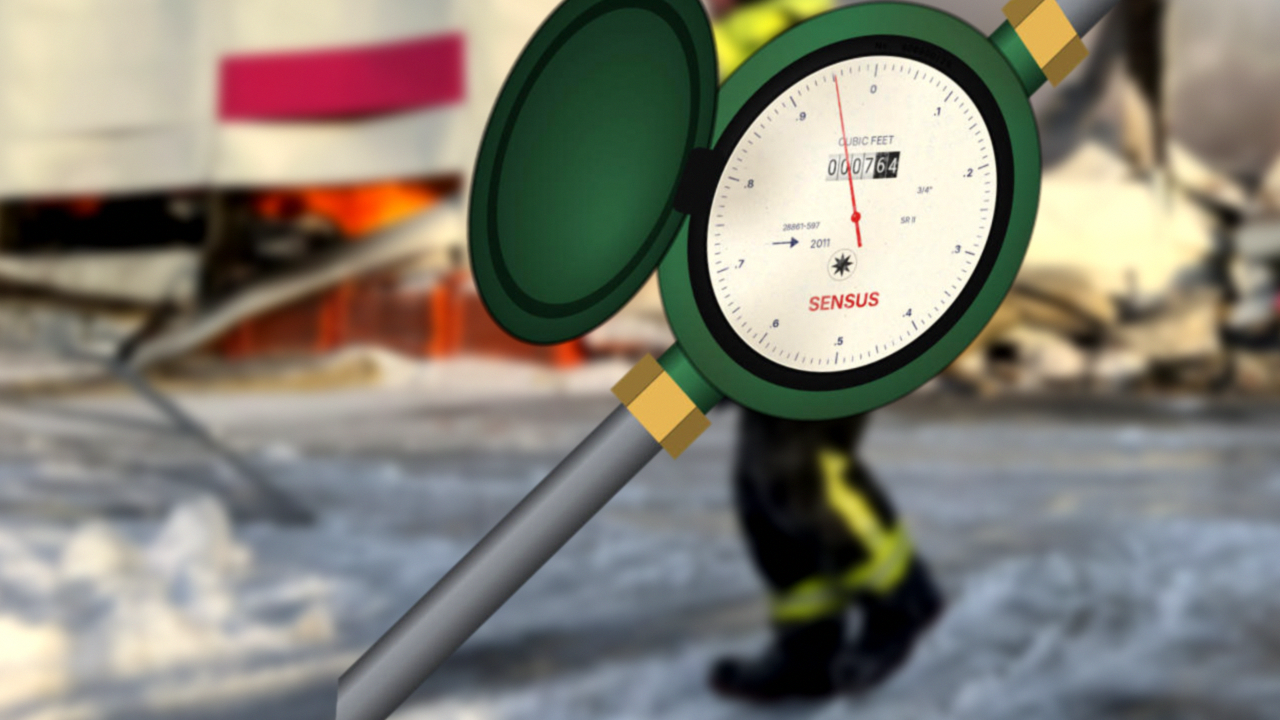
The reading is 763.95,ft³
